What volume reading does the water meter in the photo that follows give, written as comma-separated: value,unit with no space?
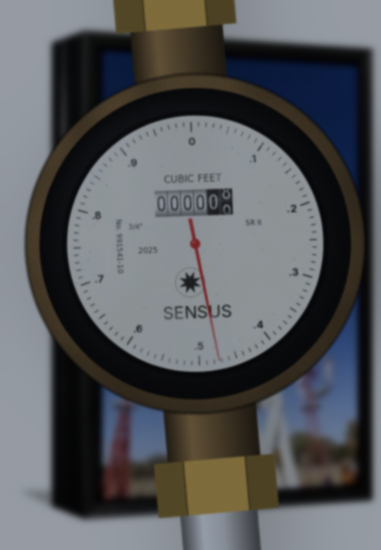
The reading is 8.47,ft³
